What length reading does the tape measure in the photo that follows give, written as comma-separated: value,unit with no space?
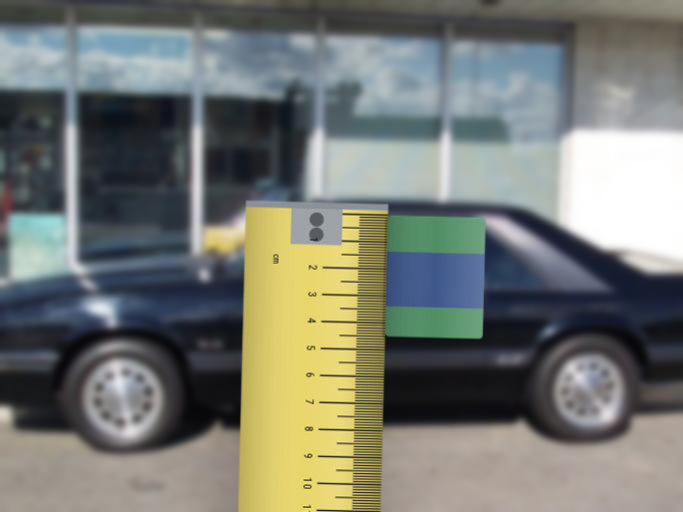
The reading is 4.5,cm
